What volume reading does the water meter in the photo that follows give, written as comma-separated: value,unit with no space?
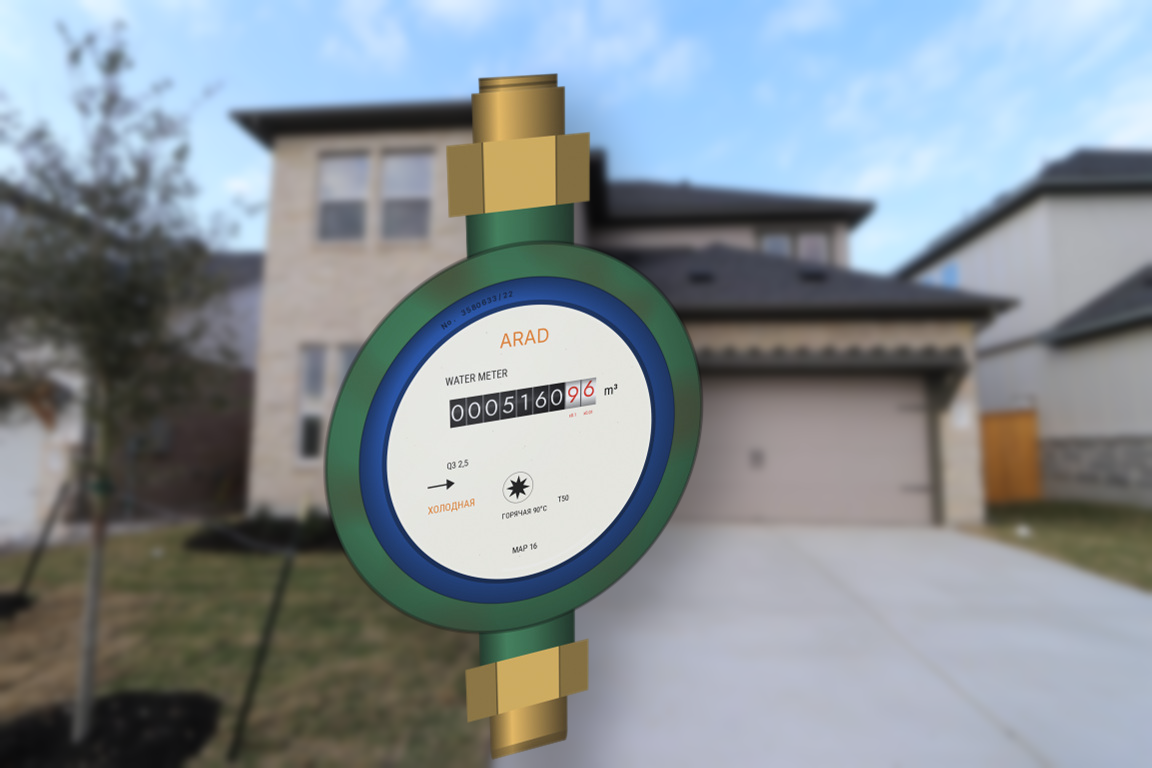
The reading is 5160.96,m³
